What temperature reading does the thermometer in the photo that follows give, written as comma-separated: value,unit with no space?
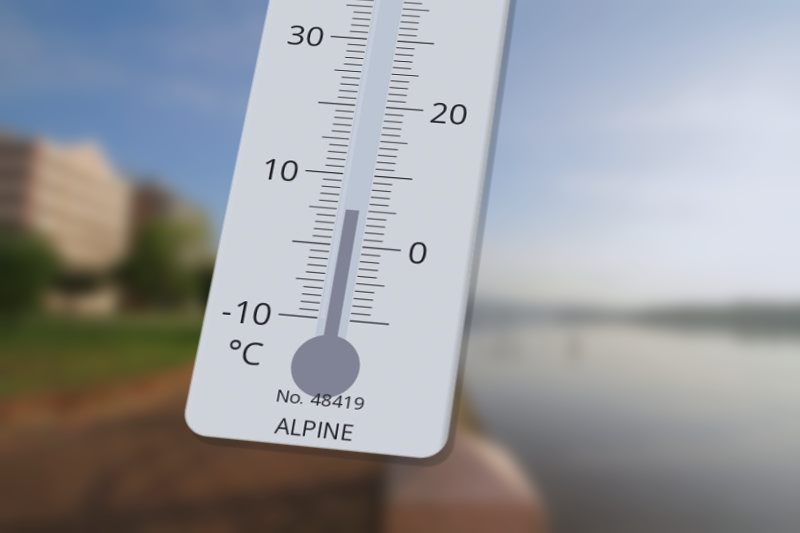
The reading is 5,°C
